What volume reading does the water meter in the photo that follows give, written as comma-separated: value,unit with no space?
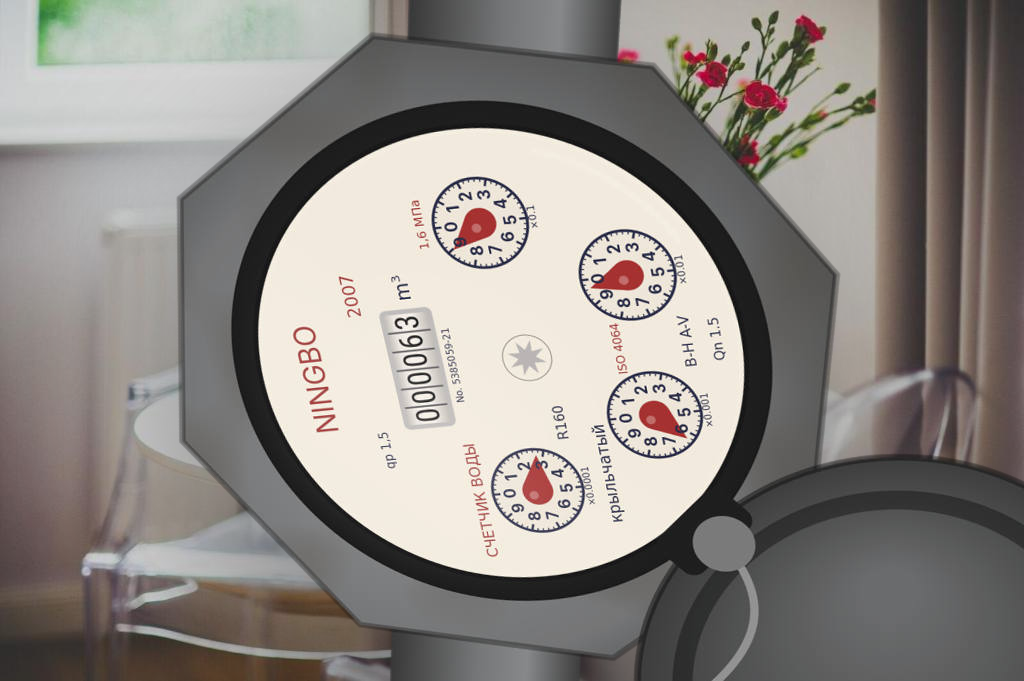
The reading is 63.8962,m³
